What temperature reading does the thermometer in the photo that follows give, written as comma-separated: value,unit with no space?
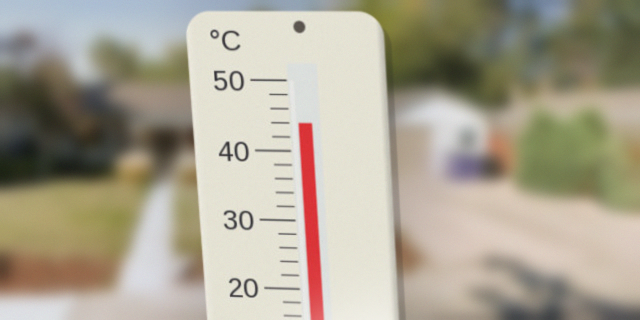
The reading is 44,°C
